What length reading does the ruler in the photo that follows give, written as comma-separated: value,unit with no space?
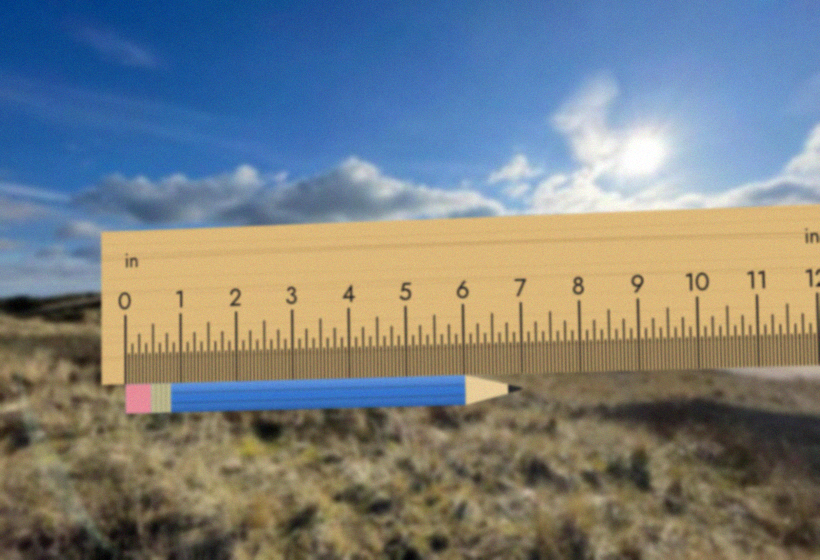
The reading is 7,in
